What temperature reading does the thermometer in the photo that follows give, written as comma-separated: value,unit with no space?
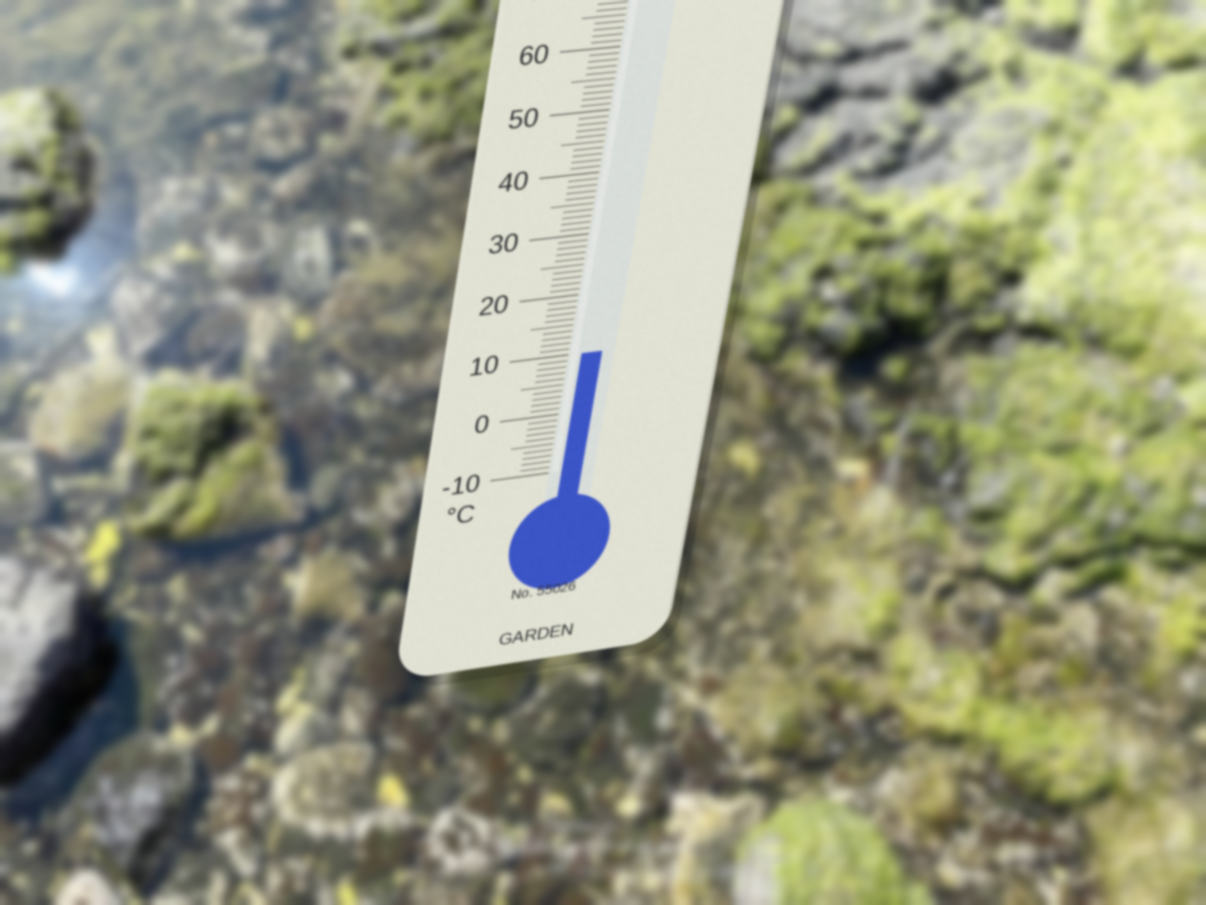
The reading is 10,°C
